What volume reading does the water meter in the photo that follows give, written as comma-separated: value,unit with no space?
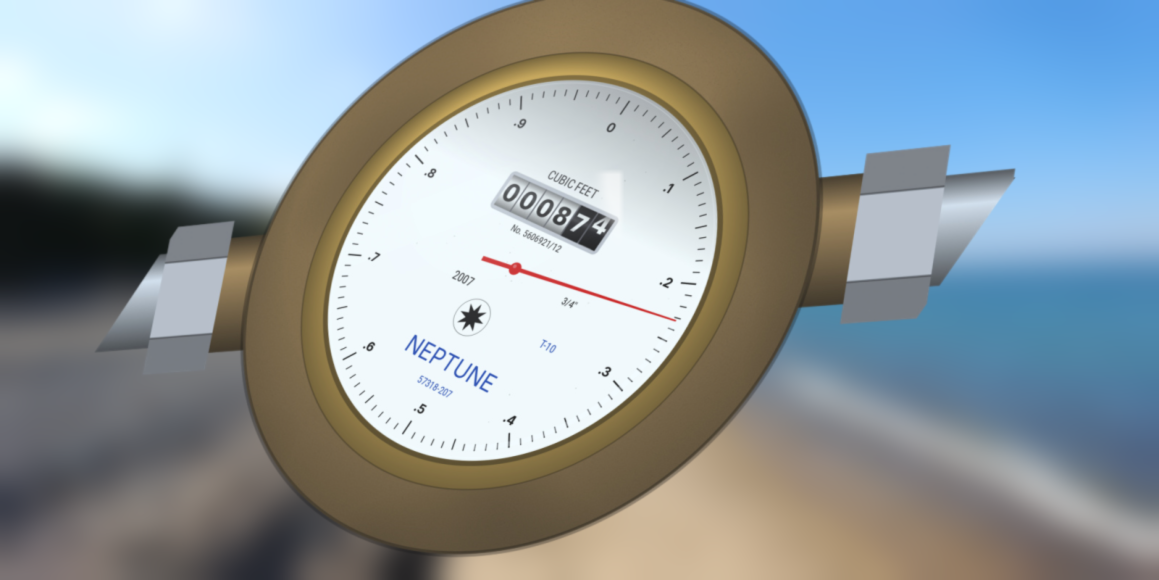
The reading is 874.23,ft³
